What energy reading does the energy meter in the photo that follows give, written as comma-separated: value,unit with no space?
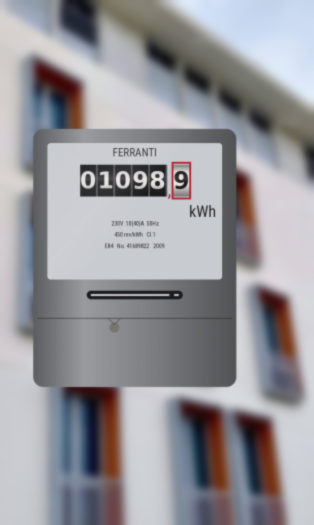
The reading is 1098.9,kWh
